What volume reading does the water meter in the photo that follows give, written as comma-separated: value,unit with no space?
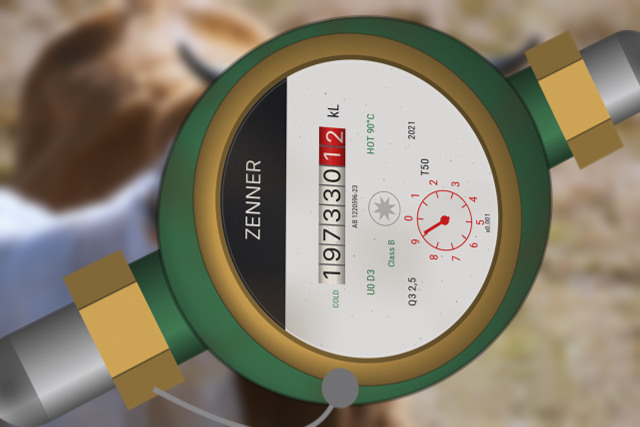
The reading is 197330.119,kL
